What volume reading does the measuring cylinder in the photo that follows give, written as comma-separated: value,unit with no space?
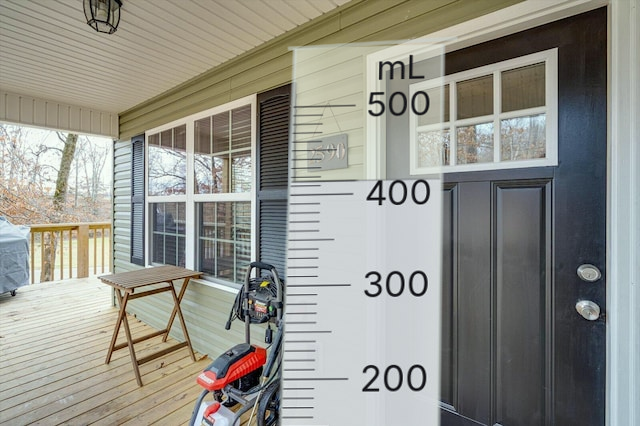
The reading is 415,mL
